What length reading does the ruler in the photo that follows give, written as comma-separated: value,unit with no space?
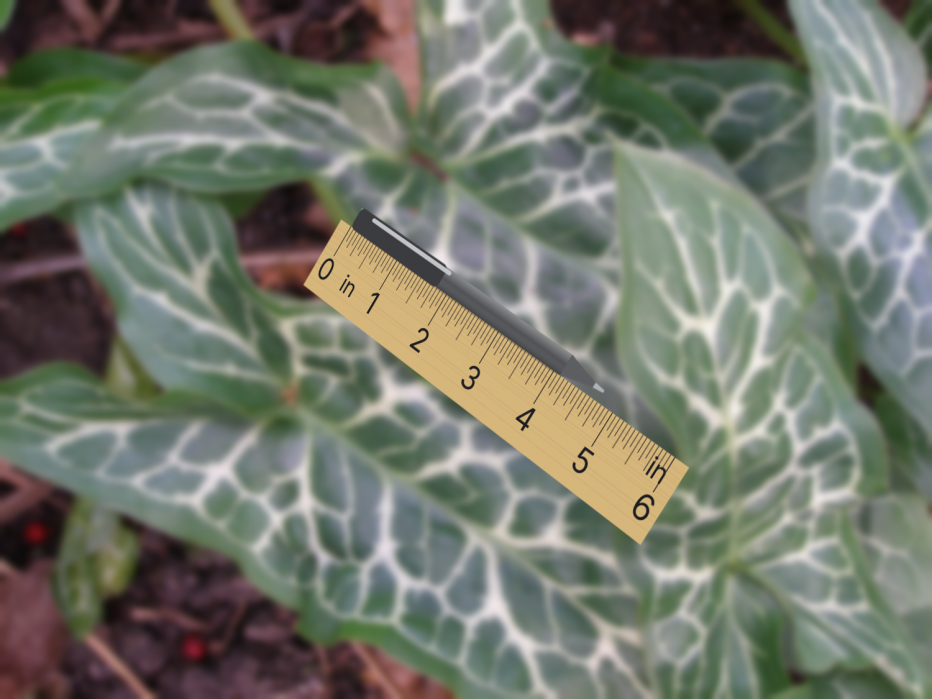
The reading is 4.75,in
